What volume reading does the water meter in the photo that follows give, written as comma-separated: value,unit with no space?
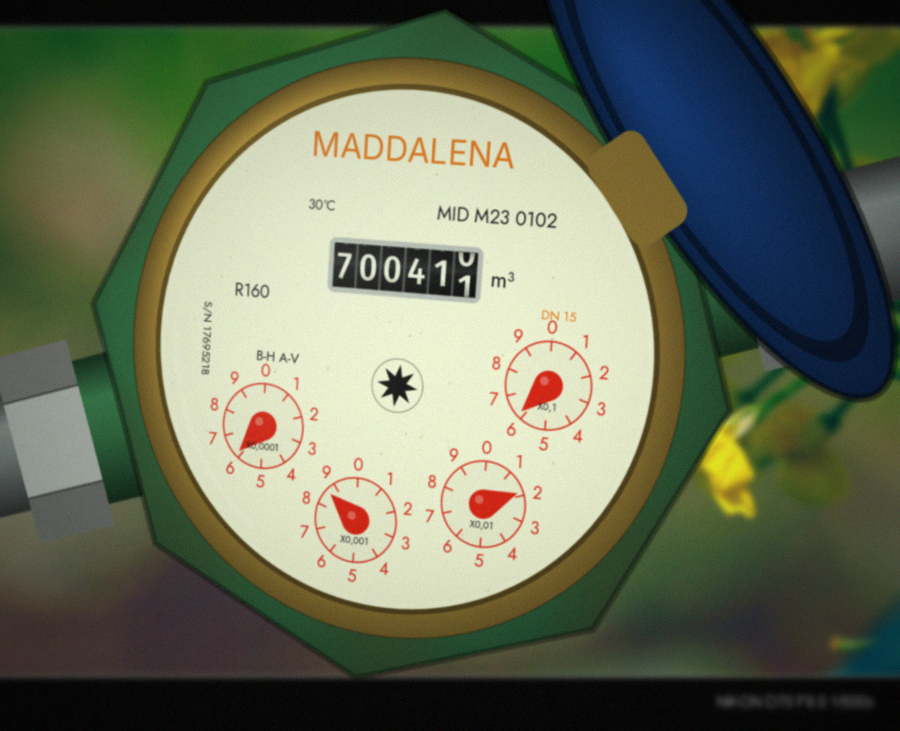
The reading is 700410.6186,m³
